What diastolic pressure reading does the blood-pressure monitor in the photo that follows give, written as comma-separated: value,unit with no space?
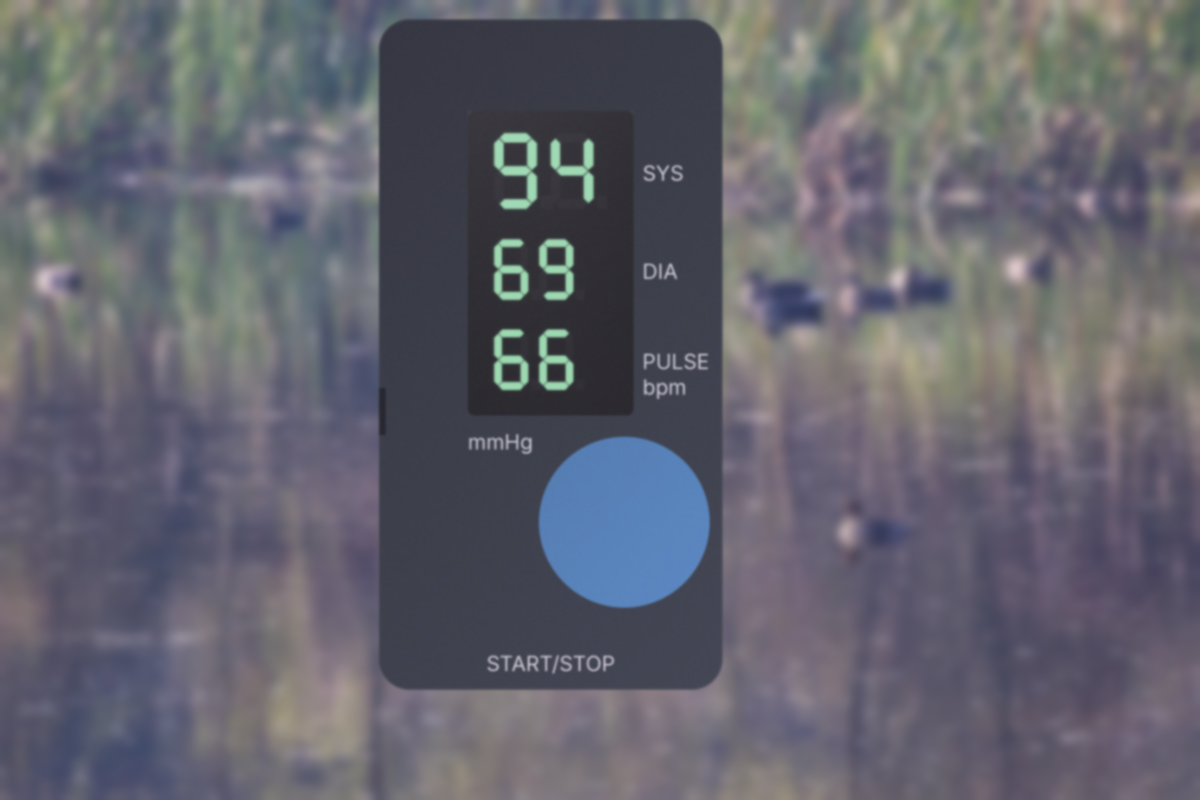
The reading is 69,mmHg
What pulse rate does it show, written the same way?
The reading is 66,bpm
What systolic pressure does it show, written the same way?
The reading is 94,mmHg
